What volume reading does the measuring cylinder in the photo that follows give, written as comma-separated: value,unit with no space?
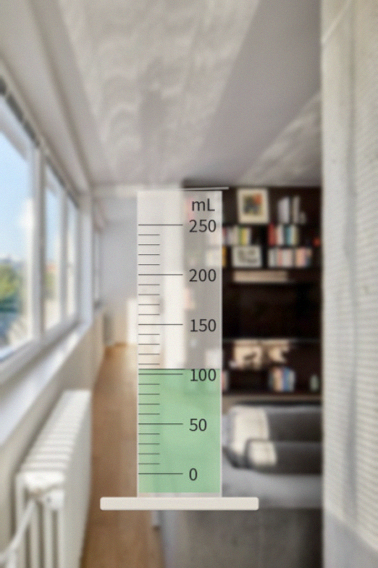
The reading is 105,mL
